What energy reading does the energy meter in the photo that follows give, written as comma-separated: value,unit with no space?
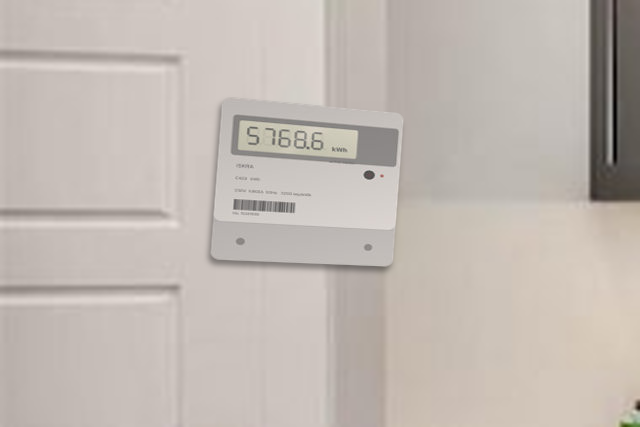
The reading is 5768.6,kWh
